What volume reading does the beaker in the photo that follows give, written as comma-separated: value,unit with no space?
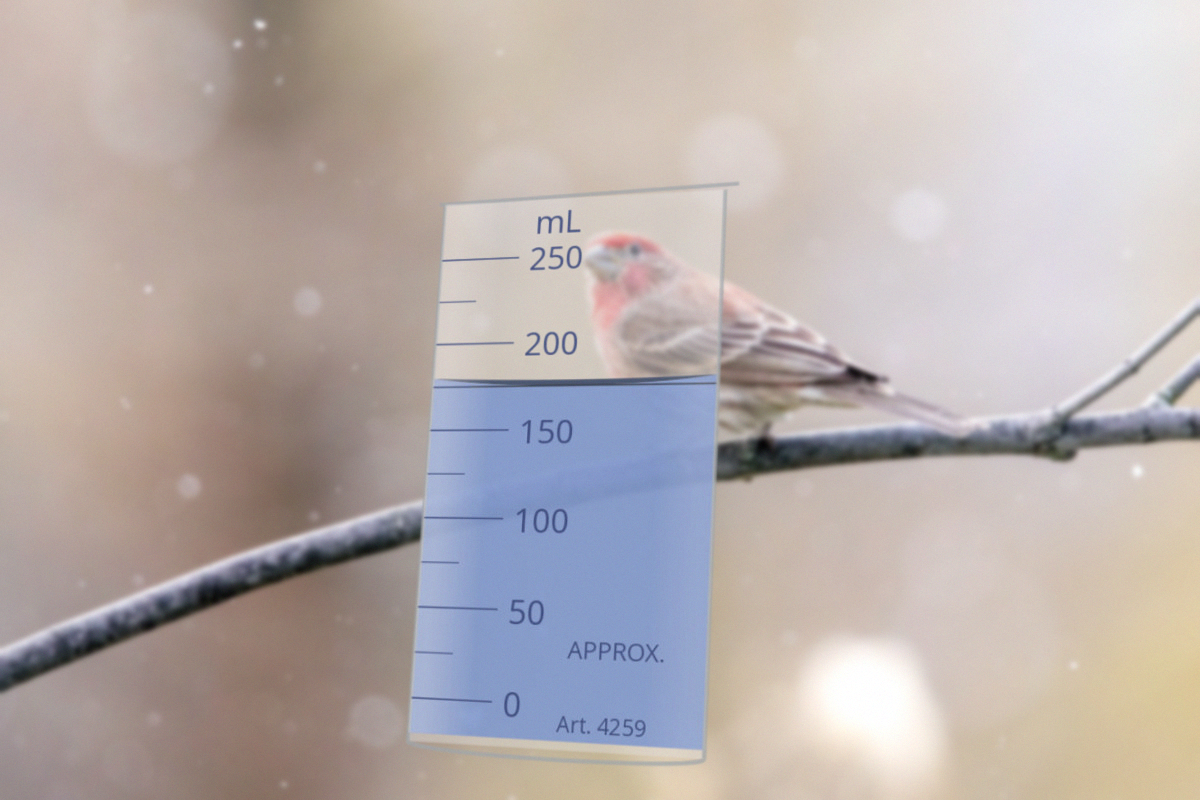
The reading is 175,mL
